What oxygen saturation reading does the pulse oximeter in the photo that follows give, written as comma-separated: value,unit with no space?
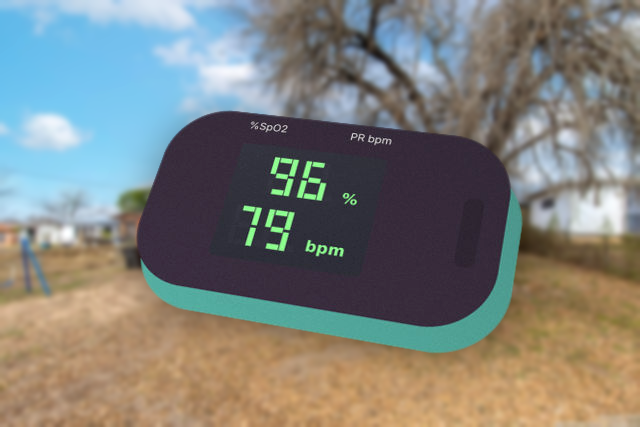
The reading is 96,%
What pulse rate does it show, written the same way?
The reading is 79,bpm
